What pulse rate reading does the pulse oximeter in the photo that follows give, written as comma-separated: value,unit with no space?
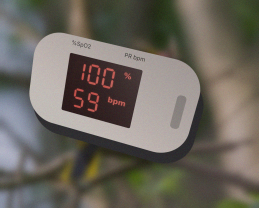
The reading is 59,bpm
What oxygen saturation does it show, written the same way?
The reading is 100,%
